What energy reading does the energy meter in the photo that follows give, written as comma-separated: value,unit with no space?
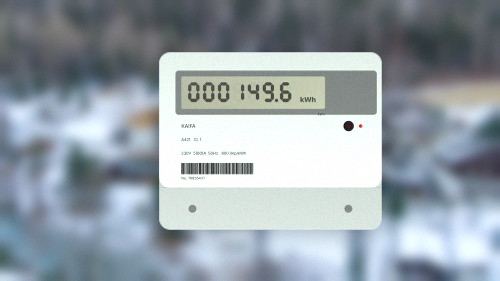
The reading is 149.6,kWh
